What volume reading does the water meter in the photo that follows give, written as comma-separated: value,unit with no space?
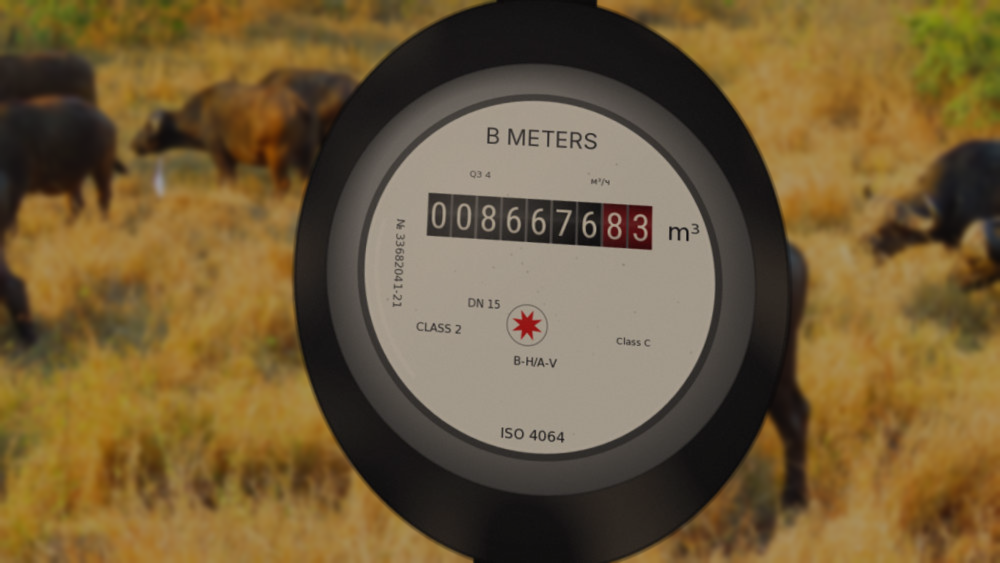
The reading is 86676.83,m³
